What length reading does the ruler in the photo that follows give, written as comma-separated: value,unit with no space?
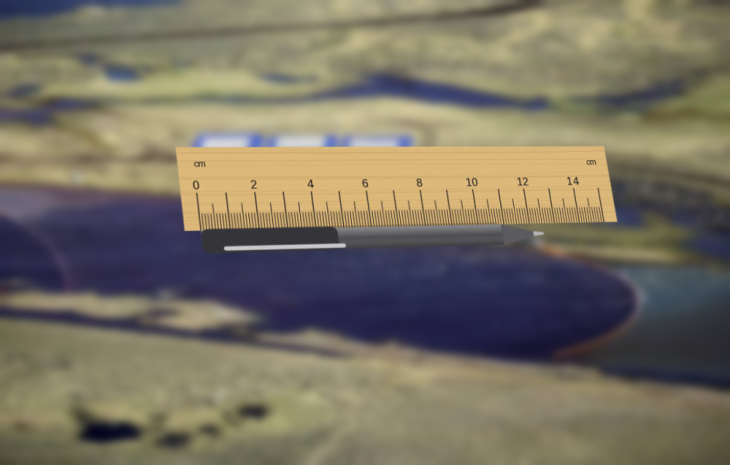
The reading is 12.5,cm
